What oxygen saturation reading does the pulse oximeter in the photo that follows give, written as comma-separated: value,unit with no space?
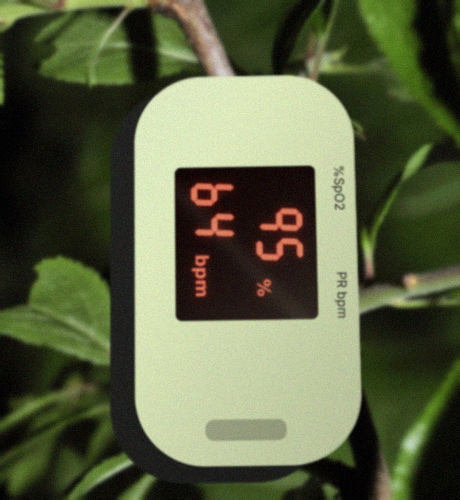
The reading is 95,%
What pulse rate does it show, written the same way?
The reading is 64,bpm
